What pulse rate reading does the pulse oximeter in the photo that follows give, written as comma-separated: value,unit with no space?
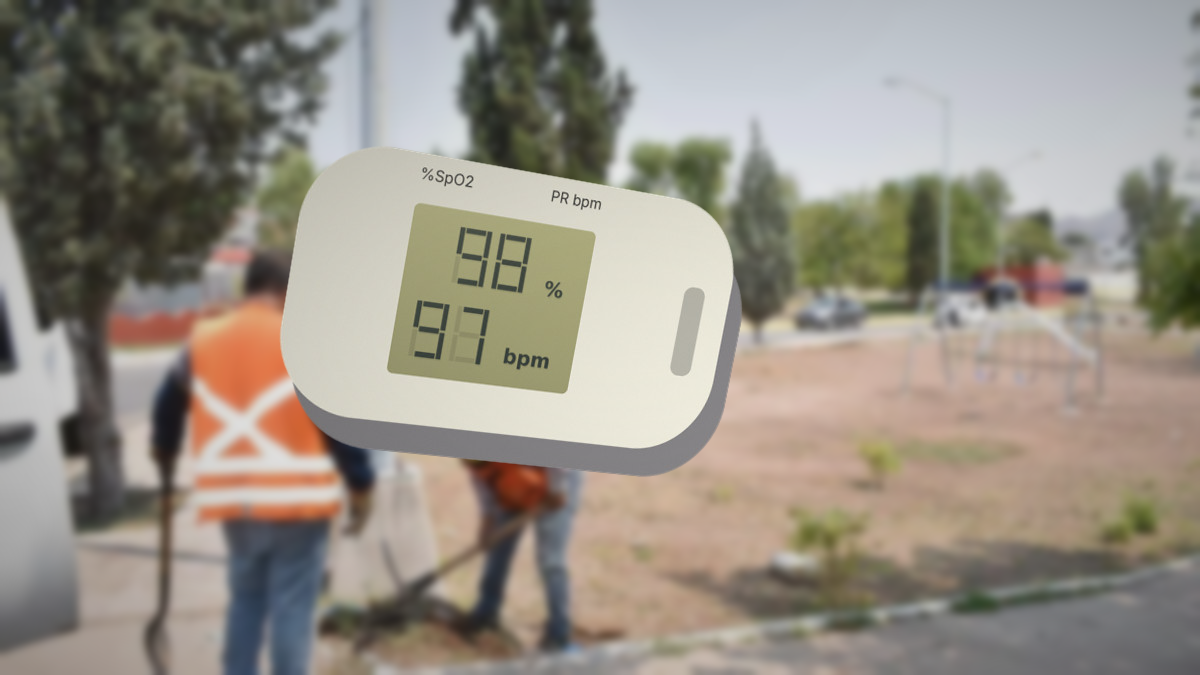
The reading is 97,bpm
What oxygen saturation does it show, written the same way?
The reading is 98,%
